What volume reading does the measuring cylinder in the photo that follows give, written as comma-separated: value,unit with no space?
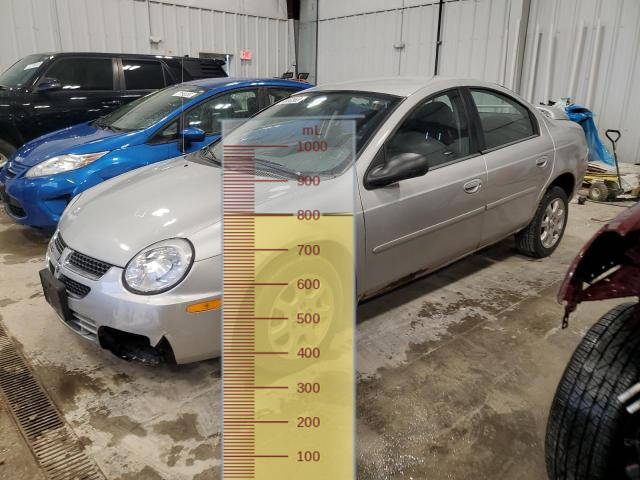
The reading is 800,mL
